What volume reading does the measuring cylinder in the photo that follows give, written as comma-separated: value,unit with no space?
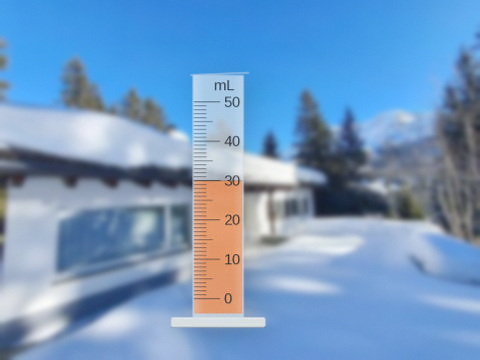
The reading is 30,mL
